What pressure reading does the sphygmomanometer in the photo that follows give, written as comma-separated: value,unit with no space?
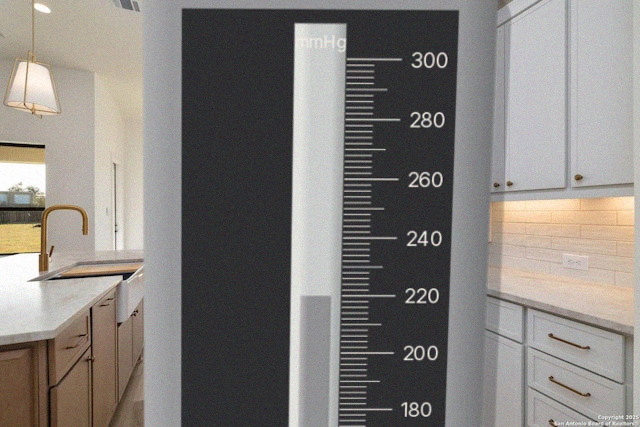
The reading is 220,mmHg
